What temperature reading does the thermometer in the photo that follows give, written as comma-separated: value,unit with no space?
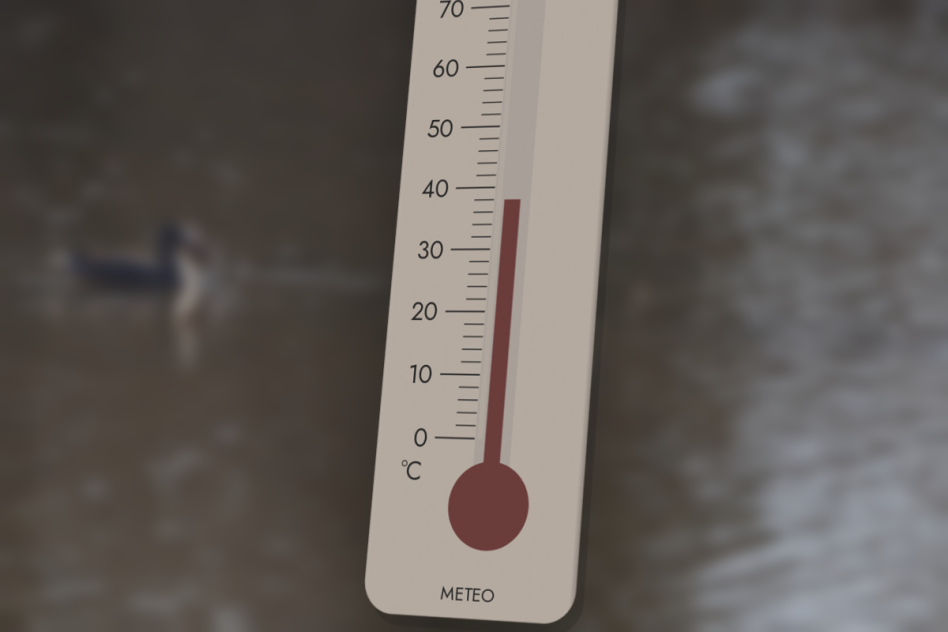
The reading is 38,°C
